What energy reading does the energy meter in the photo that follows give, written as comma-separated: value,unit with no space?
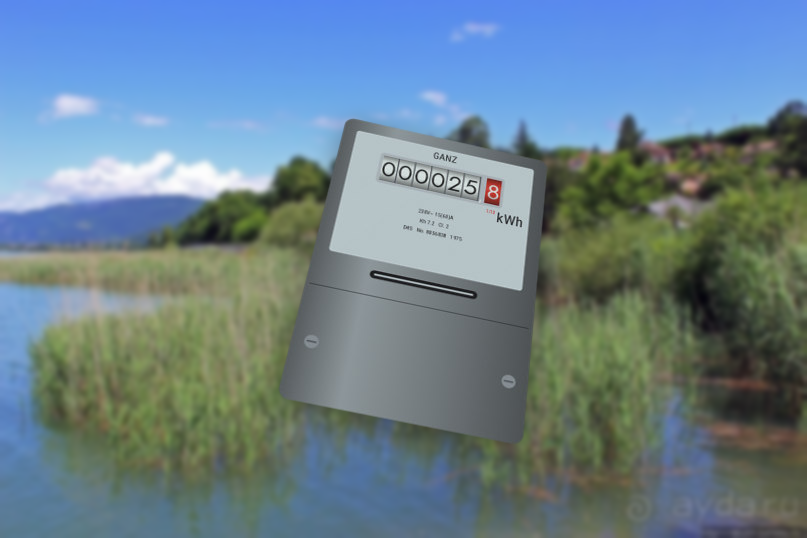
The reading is 25.8,kWh
